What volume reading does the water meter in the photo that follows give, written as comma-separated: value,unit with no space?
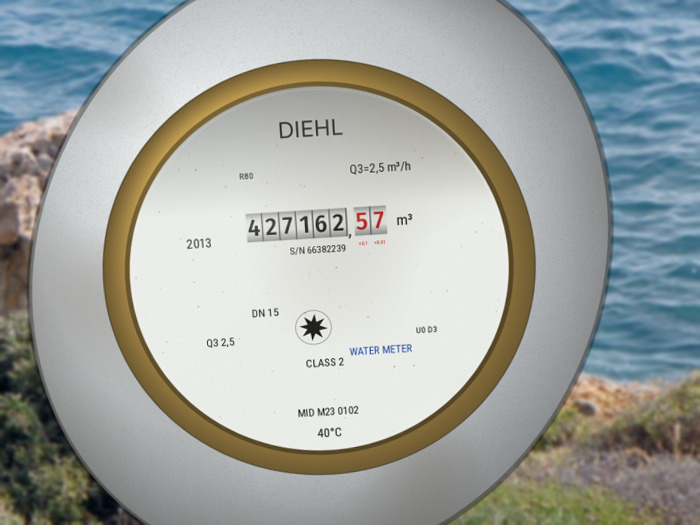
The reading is 427162.57,m³
